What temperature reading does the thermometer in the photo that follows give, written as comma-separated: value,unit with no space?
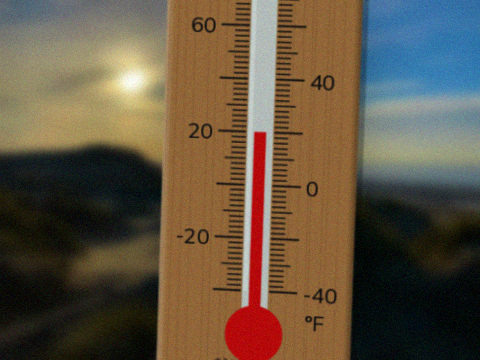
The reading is 20,°F
